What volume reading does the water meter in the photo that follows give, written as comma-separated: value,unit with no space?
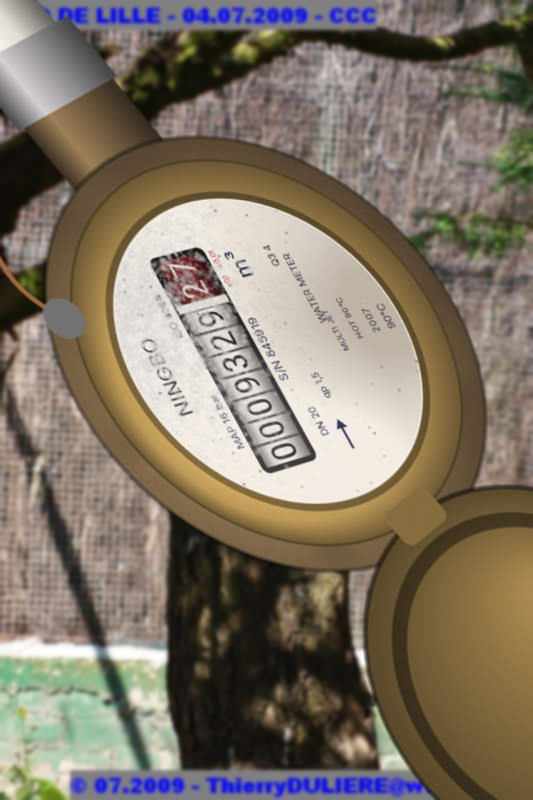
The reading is 9329.27,m³
